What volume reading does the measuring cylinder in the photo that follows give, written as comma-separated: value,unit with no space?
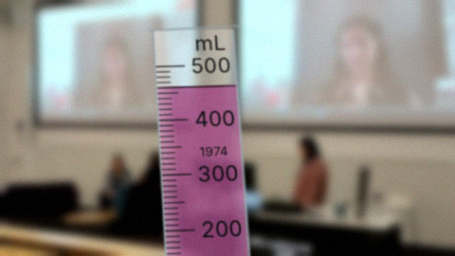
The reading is 460,mL
